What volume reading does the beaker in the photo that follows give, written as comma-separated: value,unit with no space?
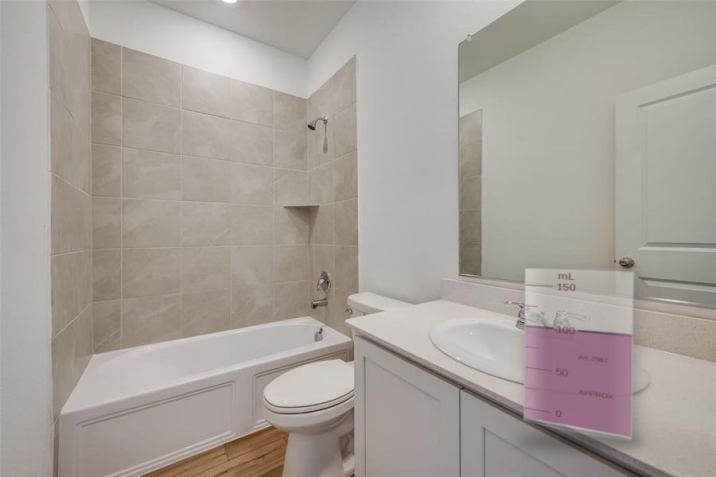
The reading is 100,mL
